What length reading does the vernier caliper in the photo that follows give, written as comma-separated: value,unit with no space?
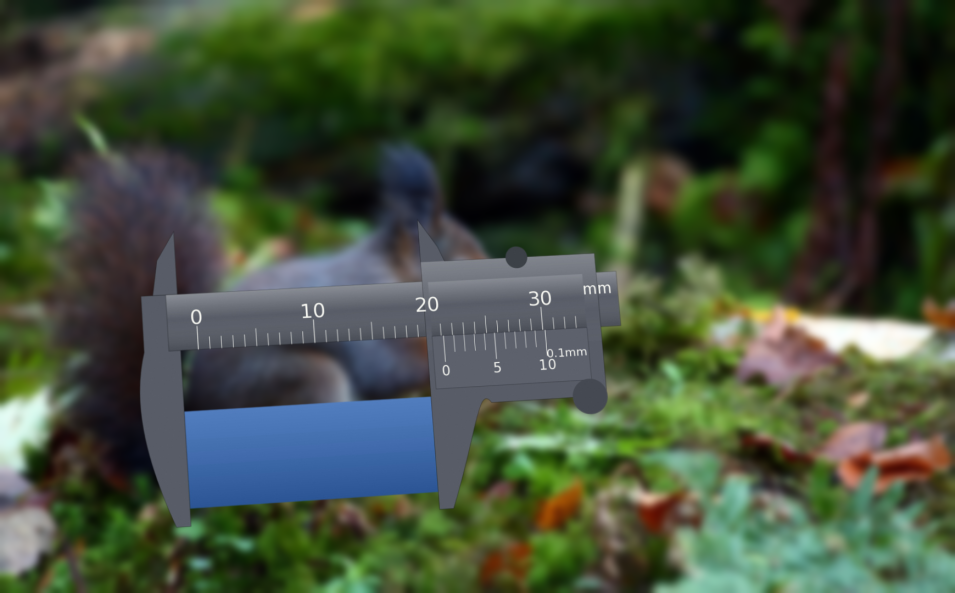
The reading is 21.2,mm
